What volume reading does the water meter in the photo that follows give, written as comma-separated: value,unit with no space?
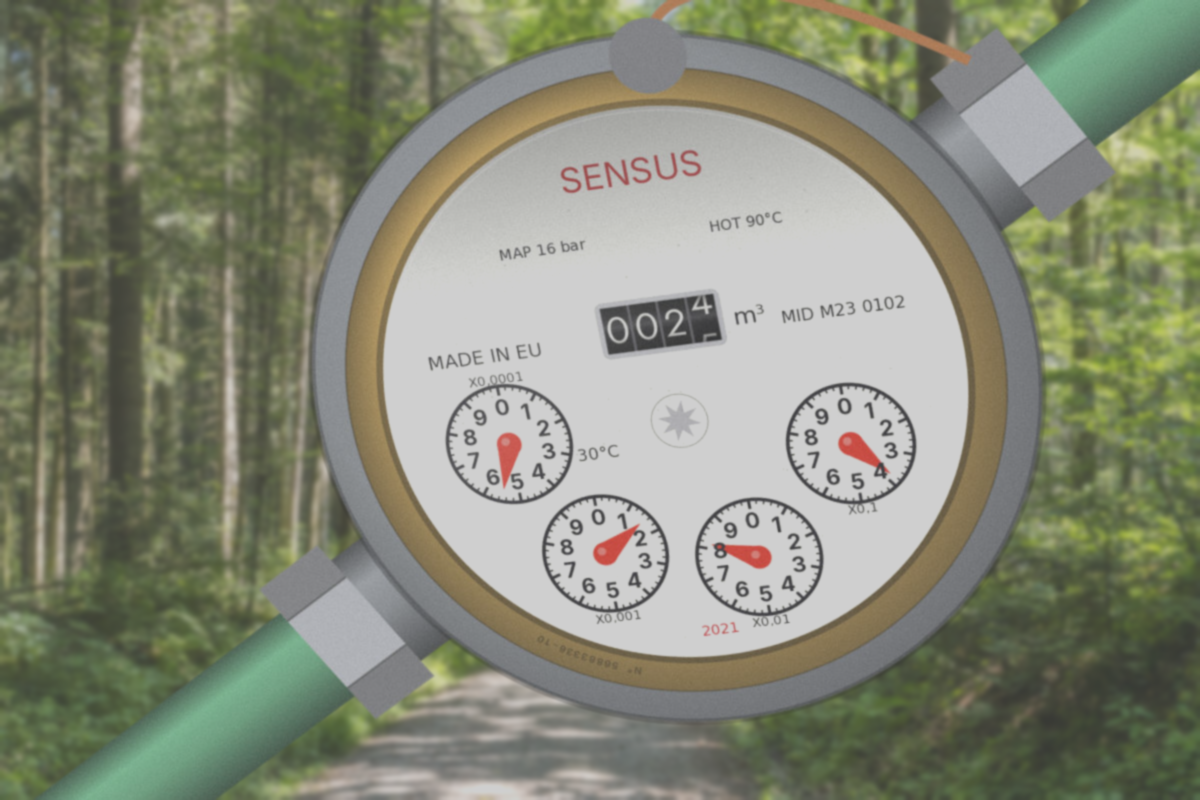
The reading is 24.3815,m³
